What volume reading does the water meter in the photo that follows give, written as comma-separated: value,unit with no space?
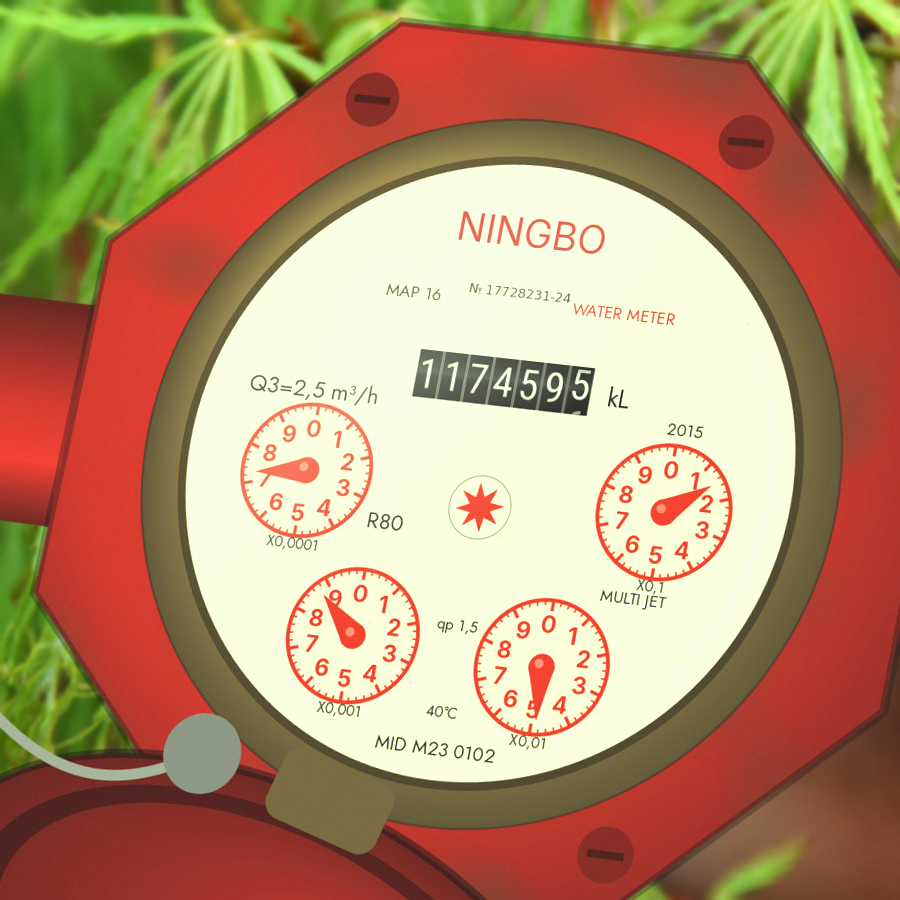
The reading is 1174595.1487,kL
